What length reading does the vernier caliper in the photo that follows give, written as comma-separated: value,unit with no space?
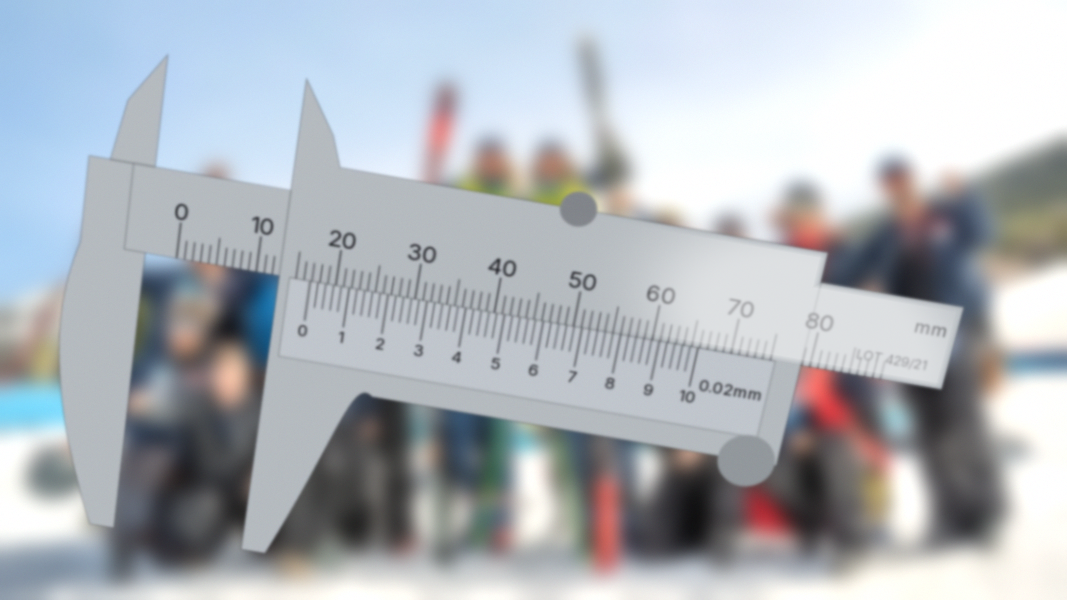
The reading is 16.8,mm
